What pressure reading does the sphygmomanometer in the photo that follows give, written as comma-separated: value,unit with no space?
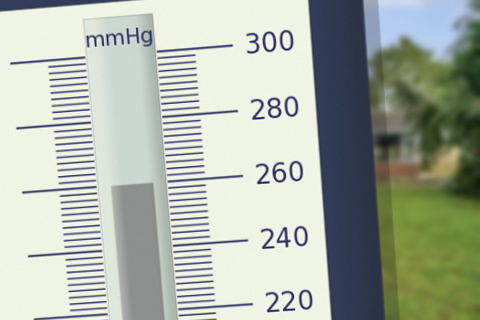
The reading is 260,mmHg
